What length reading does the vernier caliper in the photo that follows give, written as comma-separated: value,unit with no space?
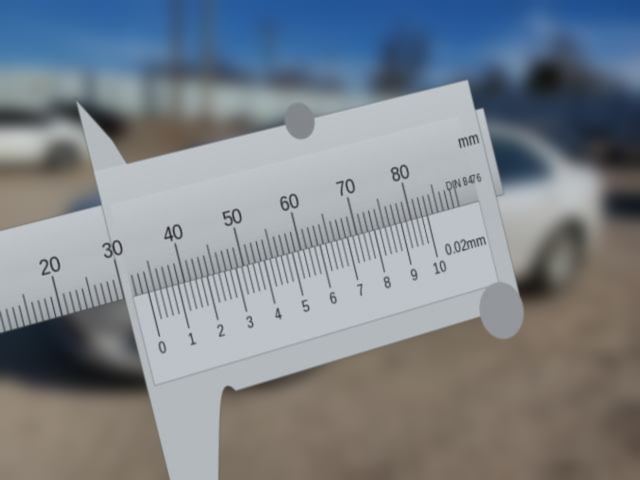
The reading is 34.0,mm
